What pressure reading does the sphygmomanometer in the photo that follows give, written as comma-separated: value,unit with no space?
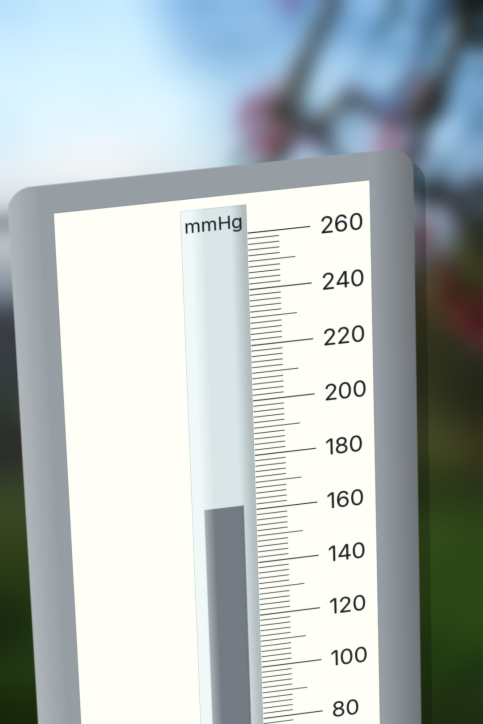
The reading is 162,mmHg
